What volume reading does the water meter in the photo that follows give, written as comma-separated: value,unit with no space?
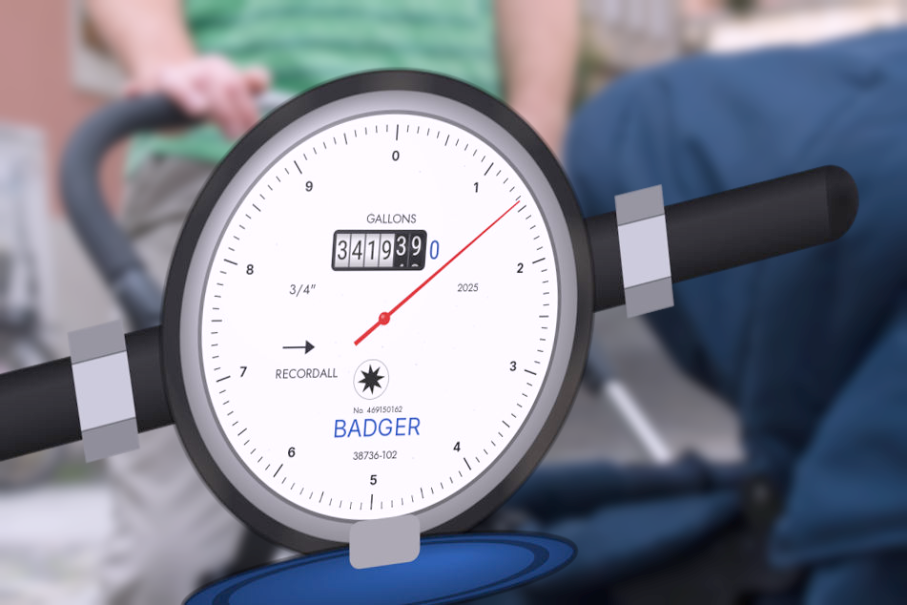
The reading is 3419391.4,gal
